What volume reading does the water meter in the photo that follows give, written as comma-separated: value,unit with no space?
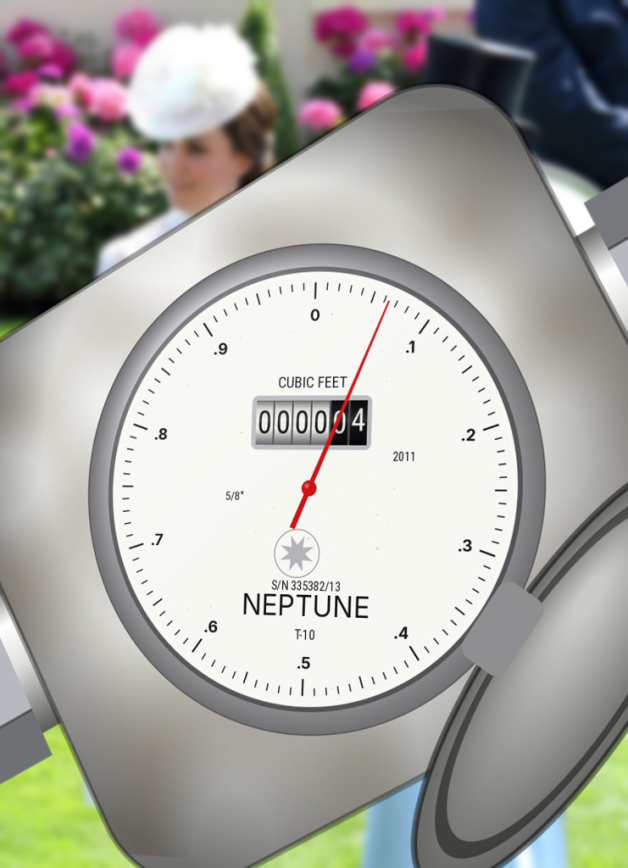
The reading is 4.06,ft³
